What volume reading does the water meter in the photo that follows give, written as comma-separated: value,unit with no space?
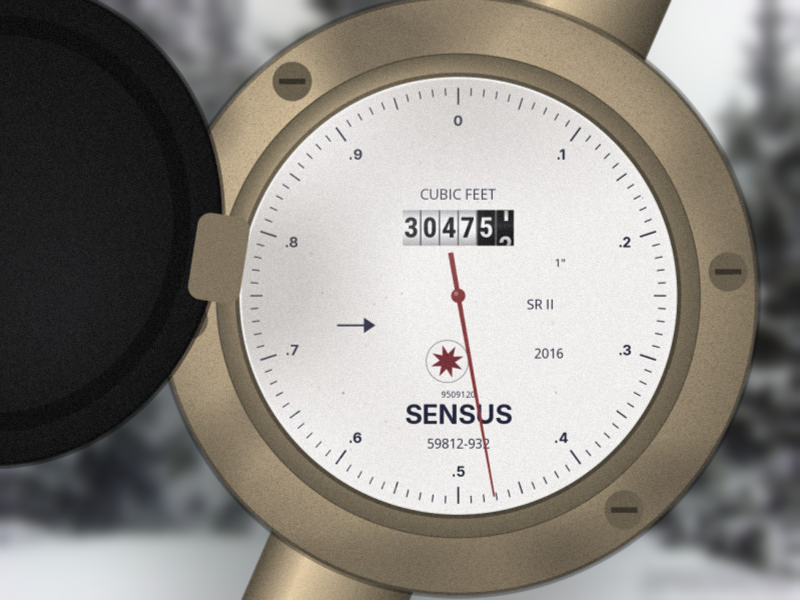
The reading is 304751.47,ft³
